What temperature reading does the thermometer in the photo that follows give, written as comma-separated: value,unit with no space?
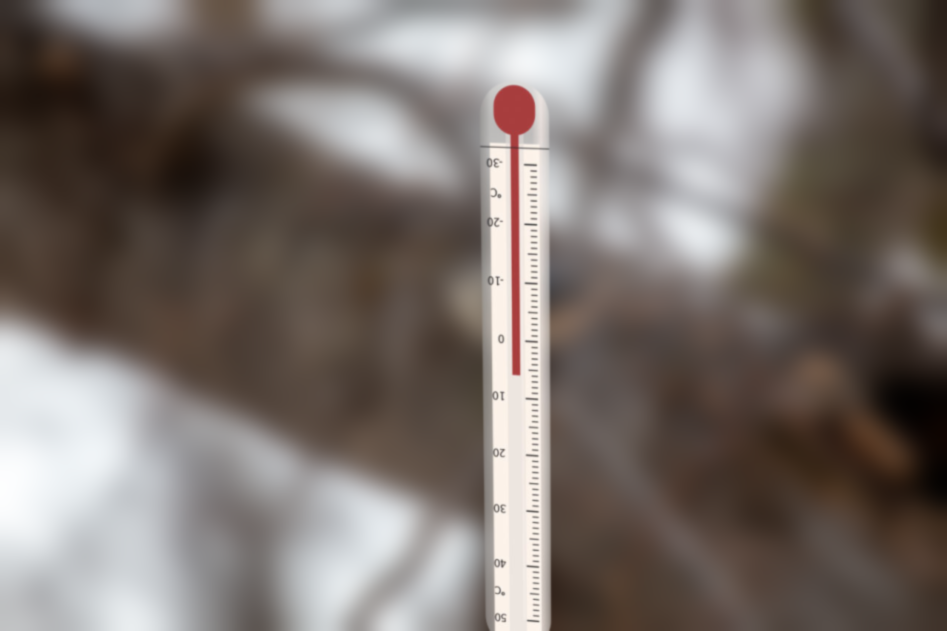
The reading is 6,°C
